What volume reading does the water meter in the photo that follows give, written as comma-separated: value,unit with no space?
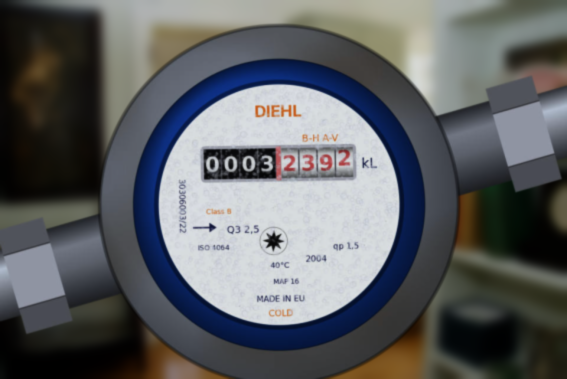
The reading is 3.2392,kL
